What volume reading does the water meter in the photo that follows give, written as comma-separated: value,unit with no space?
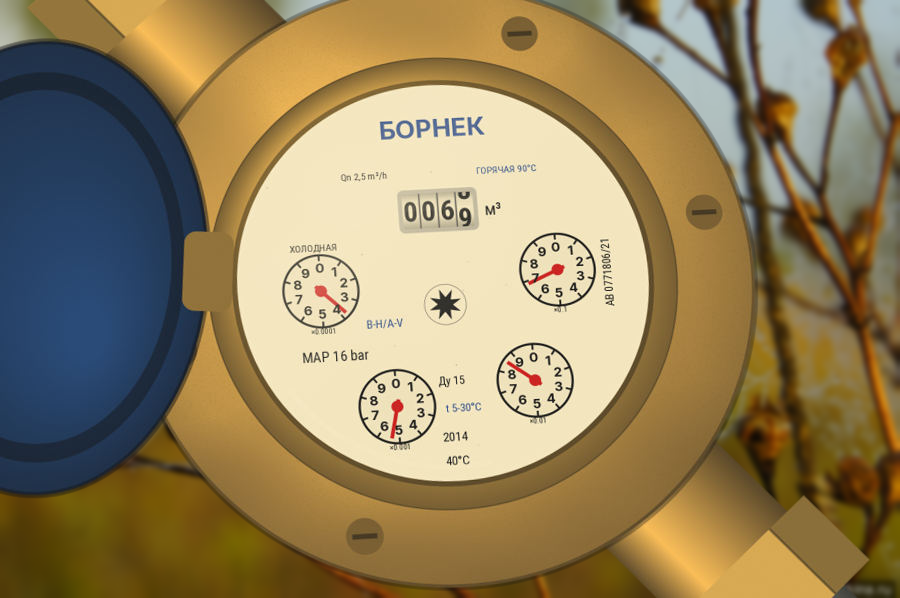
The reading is 68.6853,m³
